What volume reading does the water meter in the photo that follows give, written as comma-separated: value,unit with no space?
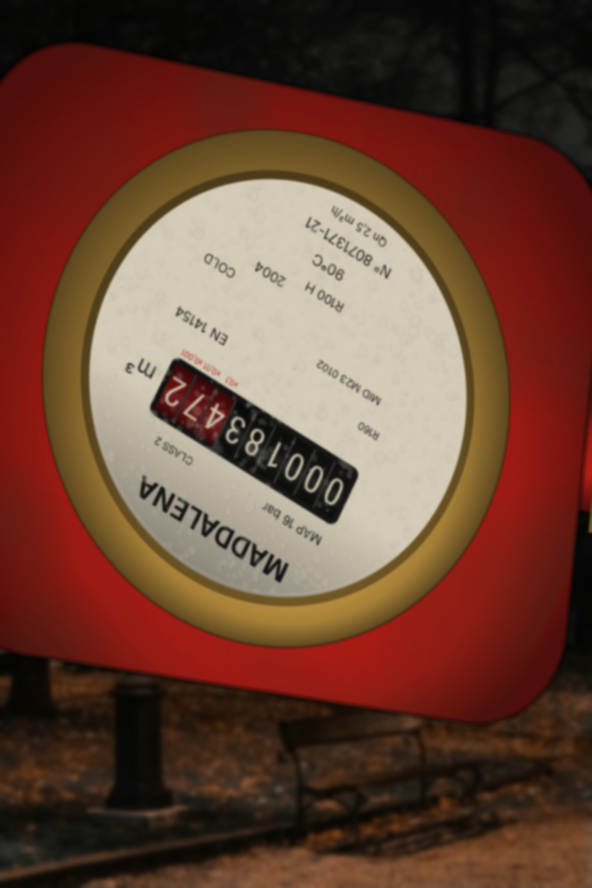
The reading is 183.472,m³
